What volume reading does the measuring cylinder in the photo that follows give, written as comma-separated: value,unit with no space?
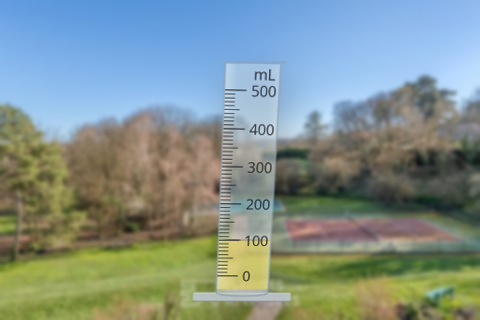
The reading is 100,mL
